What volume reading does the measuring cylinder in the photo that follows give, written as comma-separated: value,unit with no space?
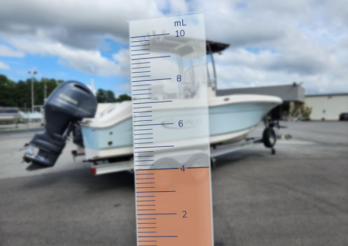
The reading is 4,mL
